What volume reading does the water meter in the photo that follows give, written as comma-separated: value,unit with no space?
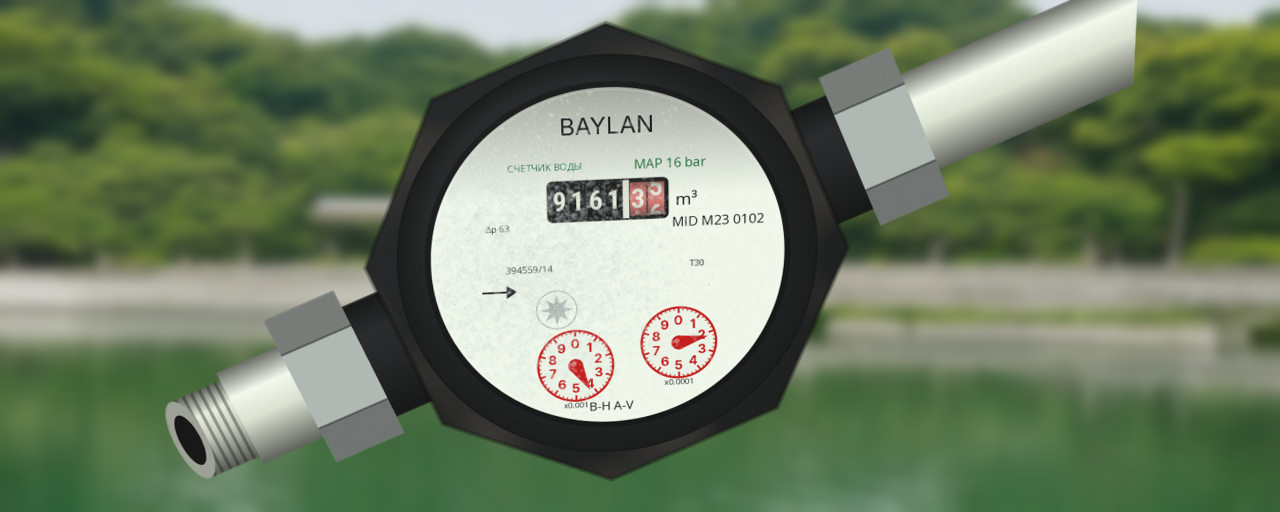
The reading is 9161.3542,m³
